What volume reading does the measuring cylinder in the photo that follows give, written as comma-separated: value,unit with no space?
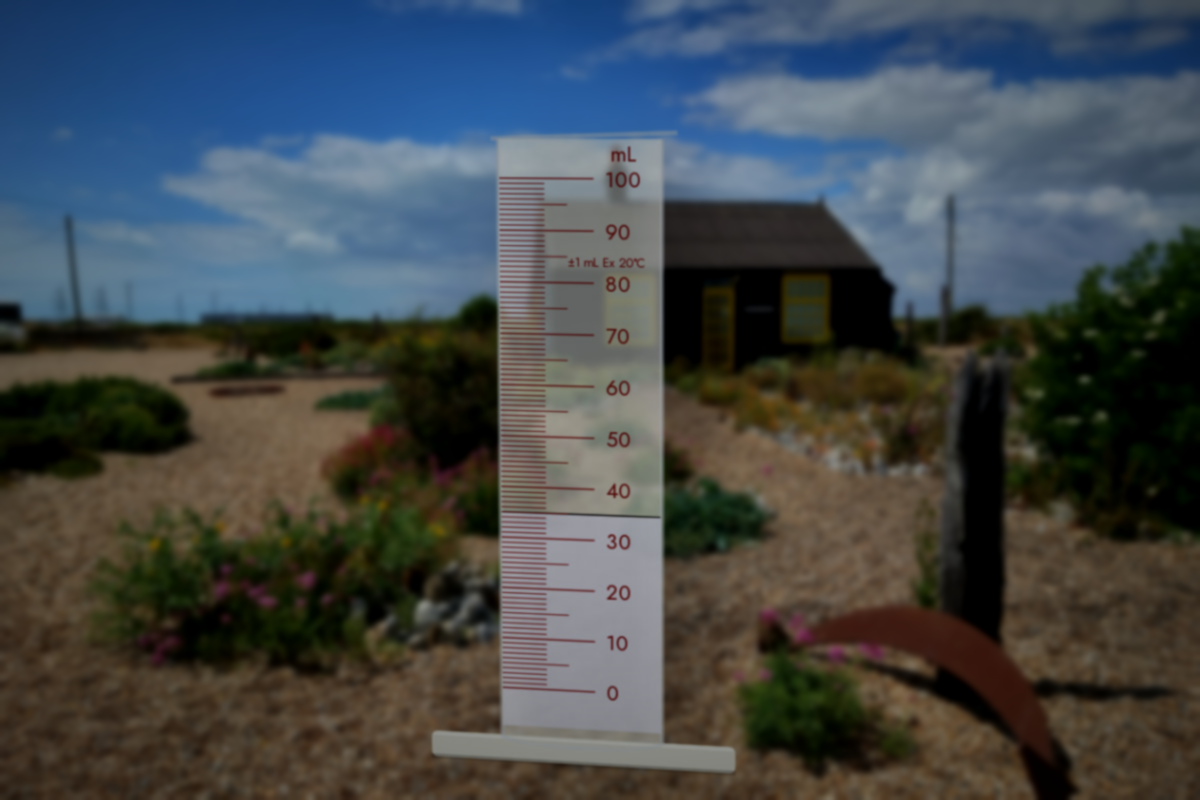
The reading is 35,mL
